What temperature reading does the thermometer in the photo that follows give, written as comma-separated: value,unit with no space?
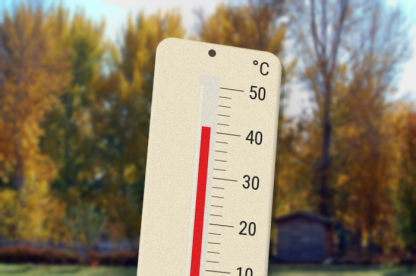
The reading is 41,°C
